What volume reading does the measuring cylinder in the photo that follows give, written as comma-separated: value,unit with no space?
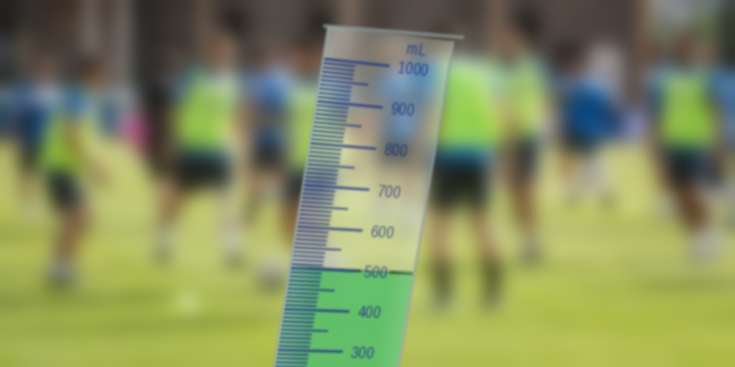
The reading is 500,mL
